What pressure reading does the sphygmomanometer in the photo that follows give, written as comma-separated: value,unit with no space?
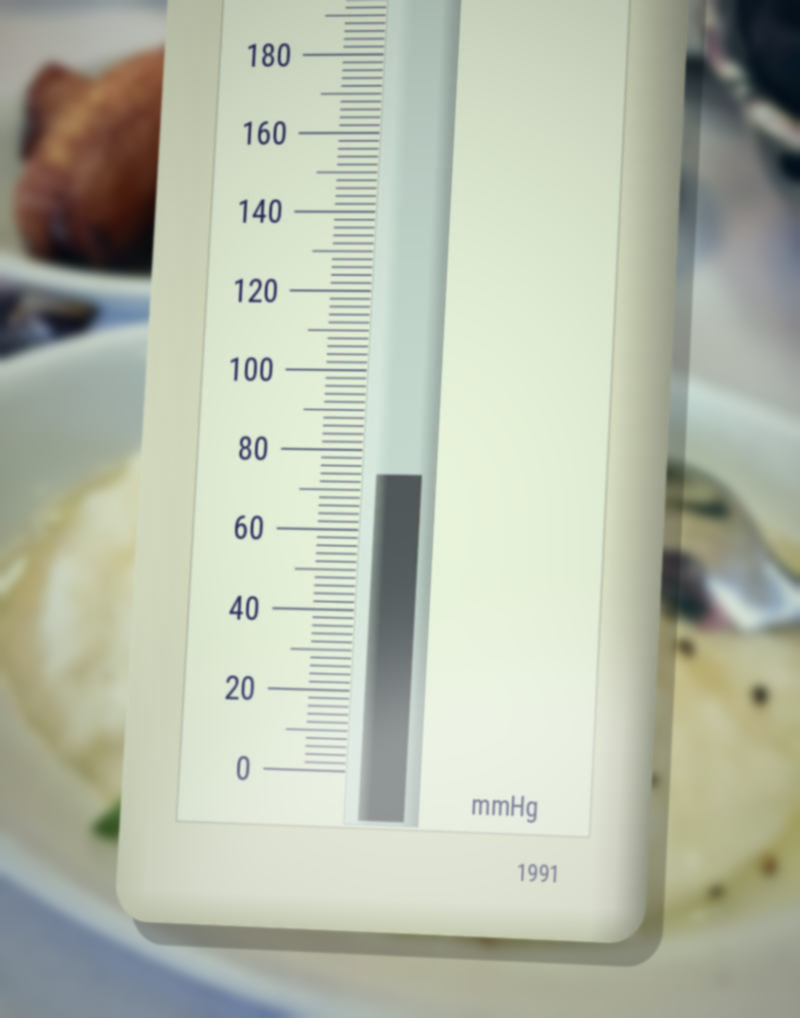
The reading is 74,mmHg
